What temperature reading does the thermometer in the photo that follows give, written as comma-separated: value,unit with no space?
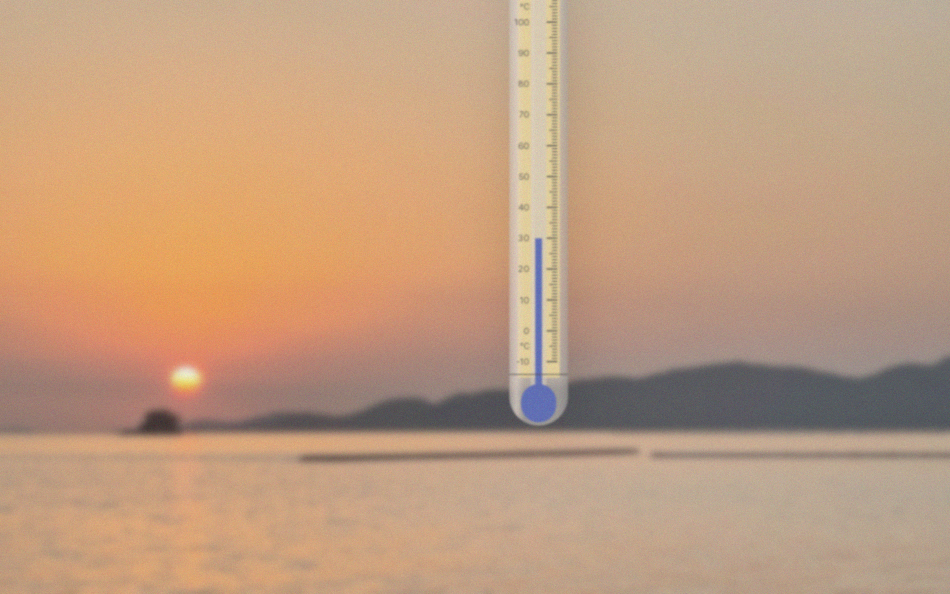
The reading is 30,°C
